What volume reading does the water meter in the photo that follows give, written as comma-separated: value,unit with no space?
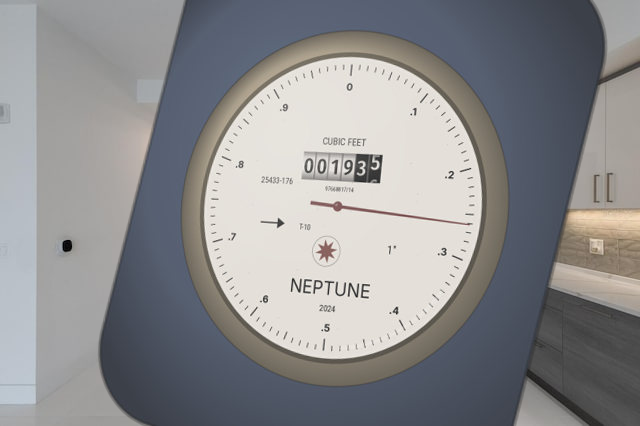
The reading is 1935.26,ft³
